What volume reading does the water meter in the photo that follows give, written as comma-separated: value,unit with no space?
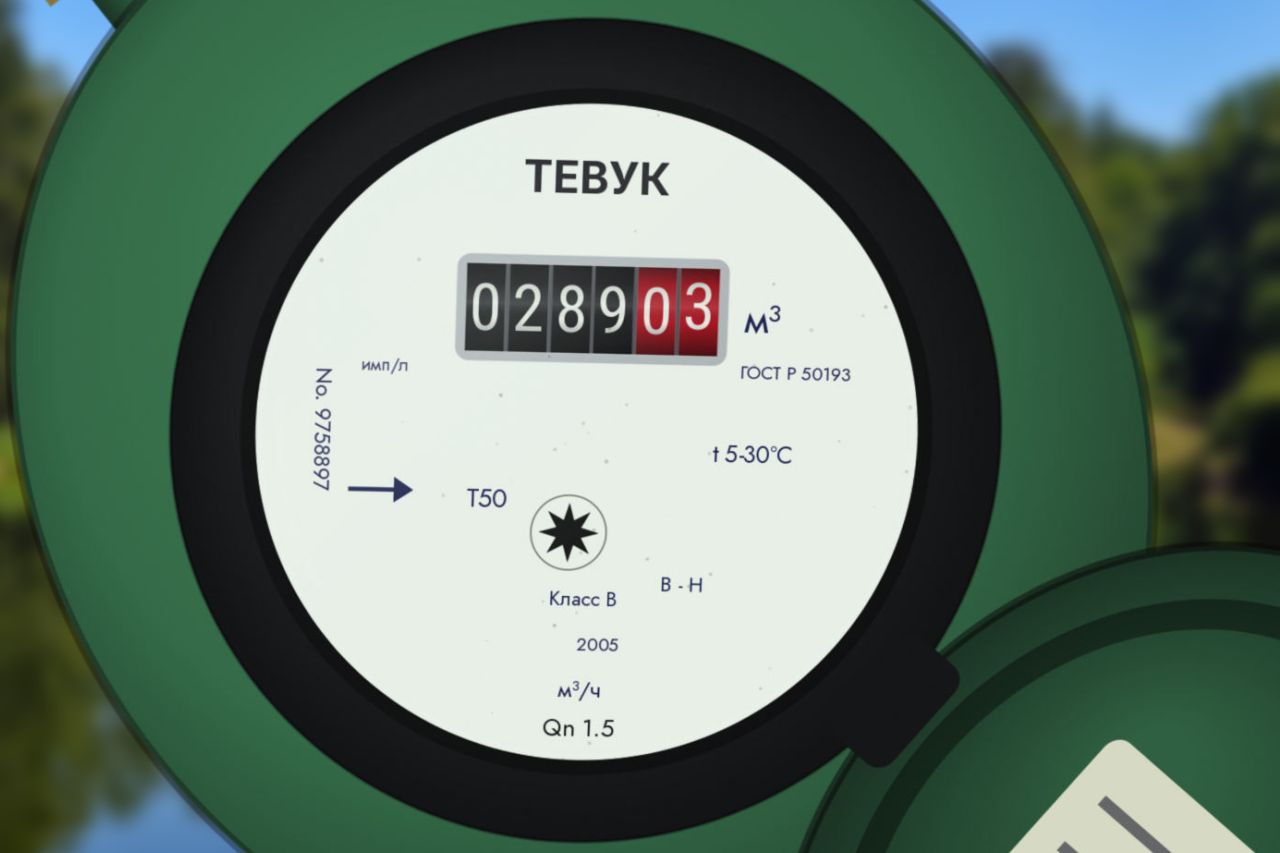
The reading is 289.03,m³
